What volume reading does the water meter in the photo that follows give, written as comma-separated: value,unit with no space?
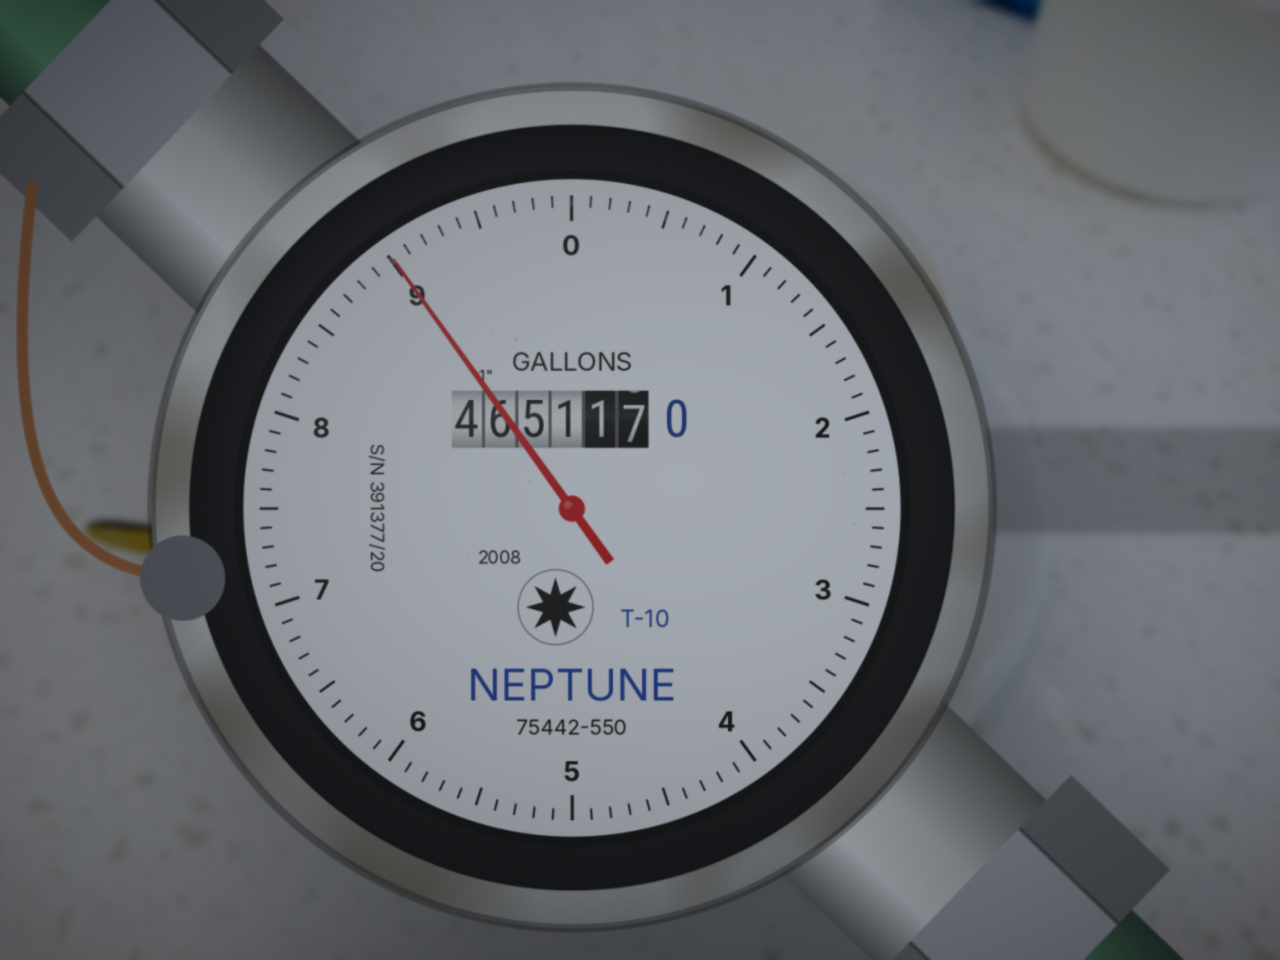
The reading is 4651169.0,gal
